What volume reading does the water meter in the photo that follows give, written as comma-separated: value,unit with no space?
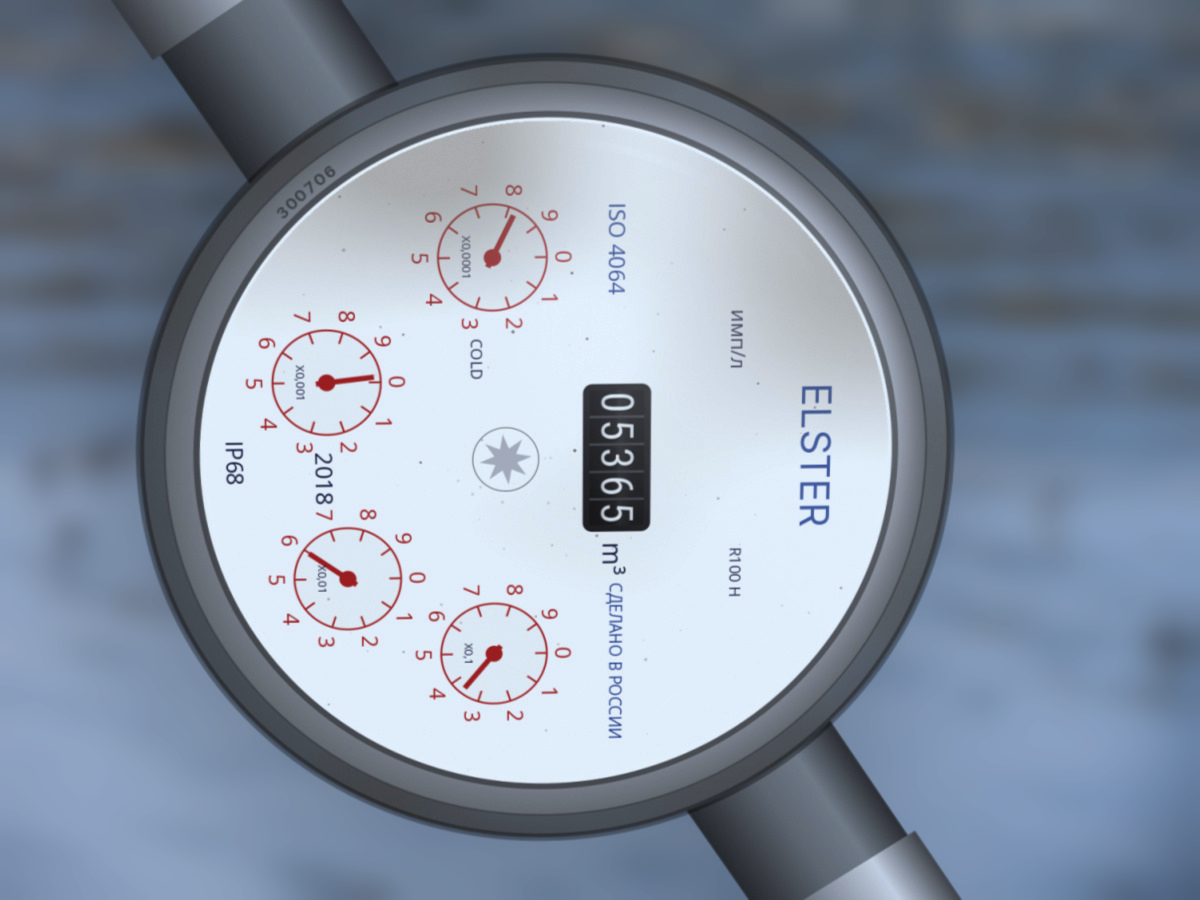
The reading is 5365.3598,m³
